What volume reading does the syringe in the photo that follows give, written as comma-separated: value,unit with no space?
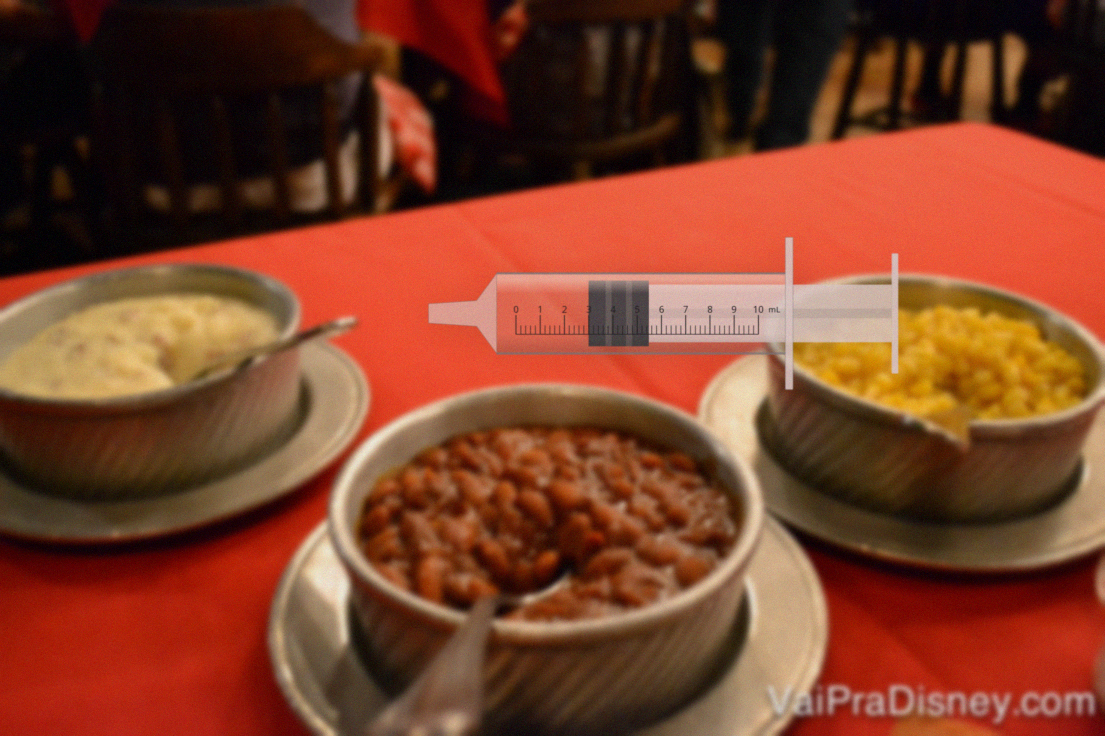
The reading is 3,mL
